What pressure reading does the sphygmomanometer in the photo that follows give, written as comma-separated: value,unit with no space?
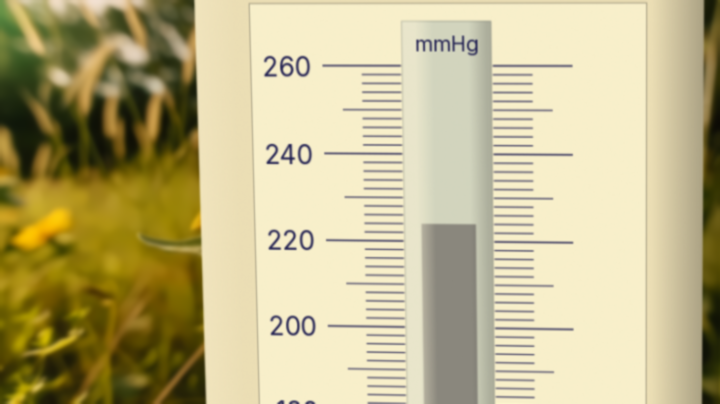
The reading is 224,mmHg
